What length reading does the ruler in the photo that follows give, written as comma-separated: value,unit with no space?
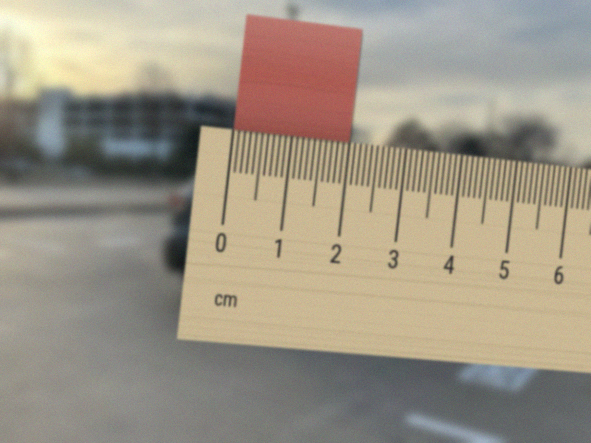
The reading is 2,cm
